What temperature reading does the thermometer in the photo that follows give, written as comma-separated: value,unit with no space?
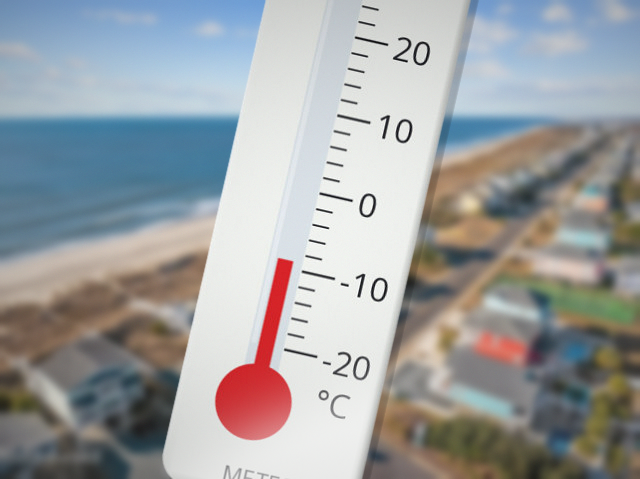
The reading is -9,°C
